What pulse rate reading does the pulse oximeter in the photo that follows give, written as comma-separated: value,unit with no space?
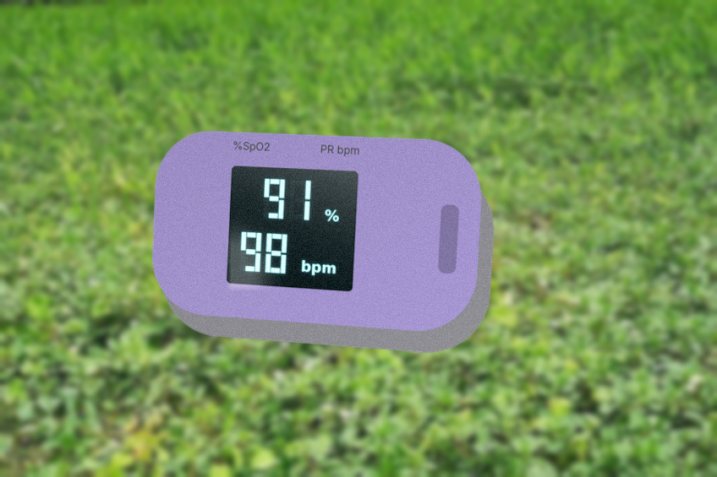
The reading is 98,bpm
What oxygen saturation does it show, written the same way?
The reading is 91,%
